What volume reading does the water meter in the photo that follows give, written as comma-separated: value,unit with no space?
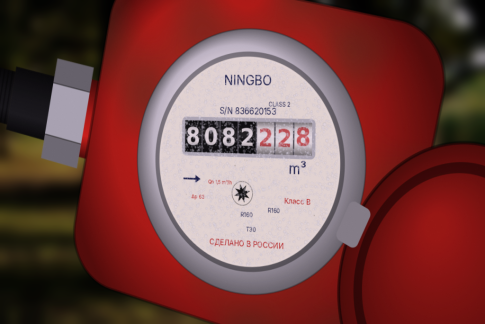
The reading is 8082.228,m³
